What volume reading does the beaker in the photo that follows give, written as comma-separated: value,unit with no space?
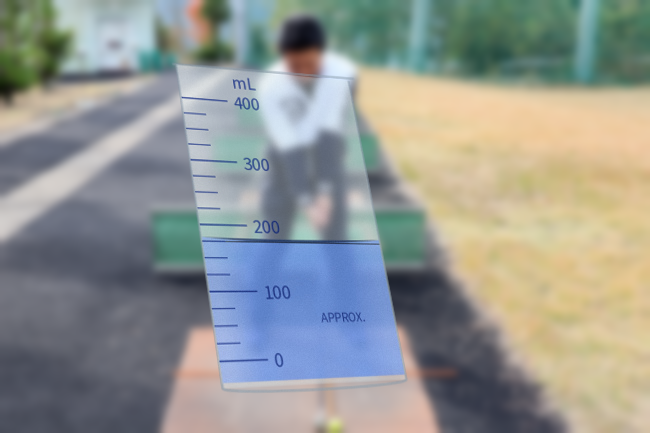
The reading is 175,mL
